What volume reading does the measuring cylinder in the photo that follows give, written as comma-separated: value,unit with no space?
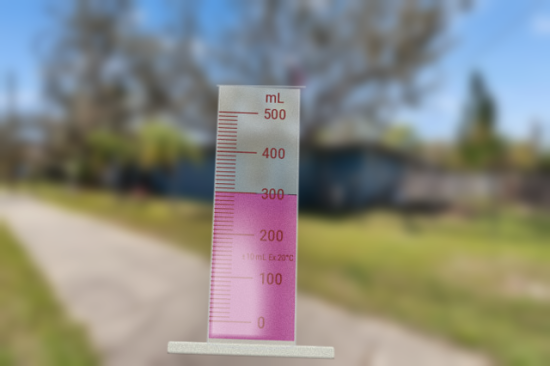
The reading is 300,mL
